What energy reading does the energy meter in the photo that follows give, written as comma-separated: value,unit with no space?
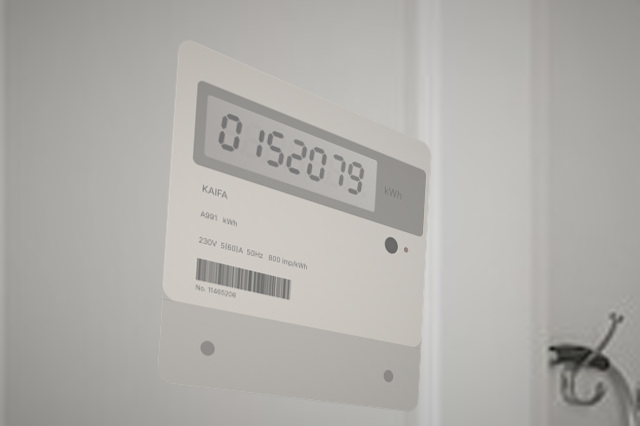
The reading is 152079,kWh
